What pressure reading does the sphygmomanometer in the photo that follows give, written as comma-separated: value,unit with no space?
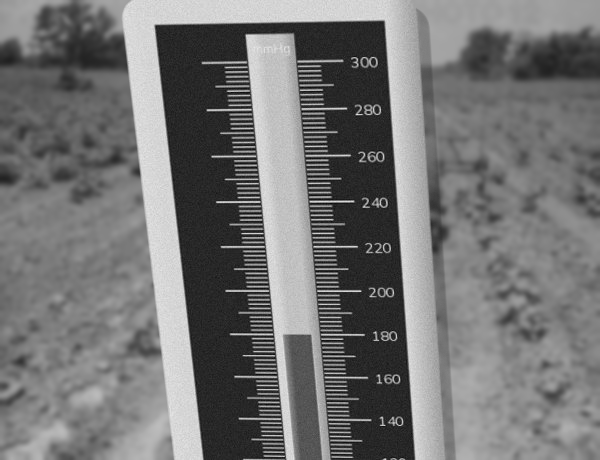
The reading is 180,mmHg
